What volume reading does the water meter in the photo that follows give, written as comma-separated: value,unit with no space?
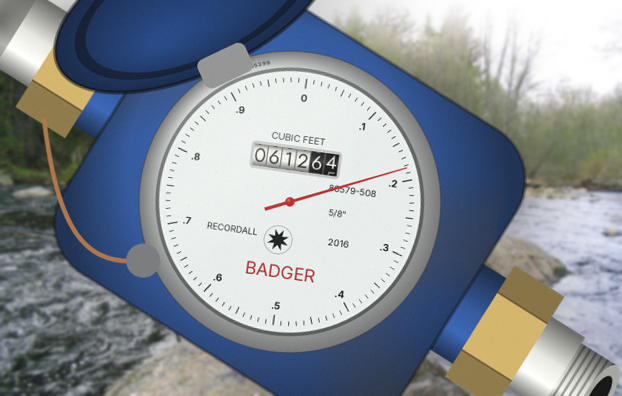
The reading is 61264.18,ft³
